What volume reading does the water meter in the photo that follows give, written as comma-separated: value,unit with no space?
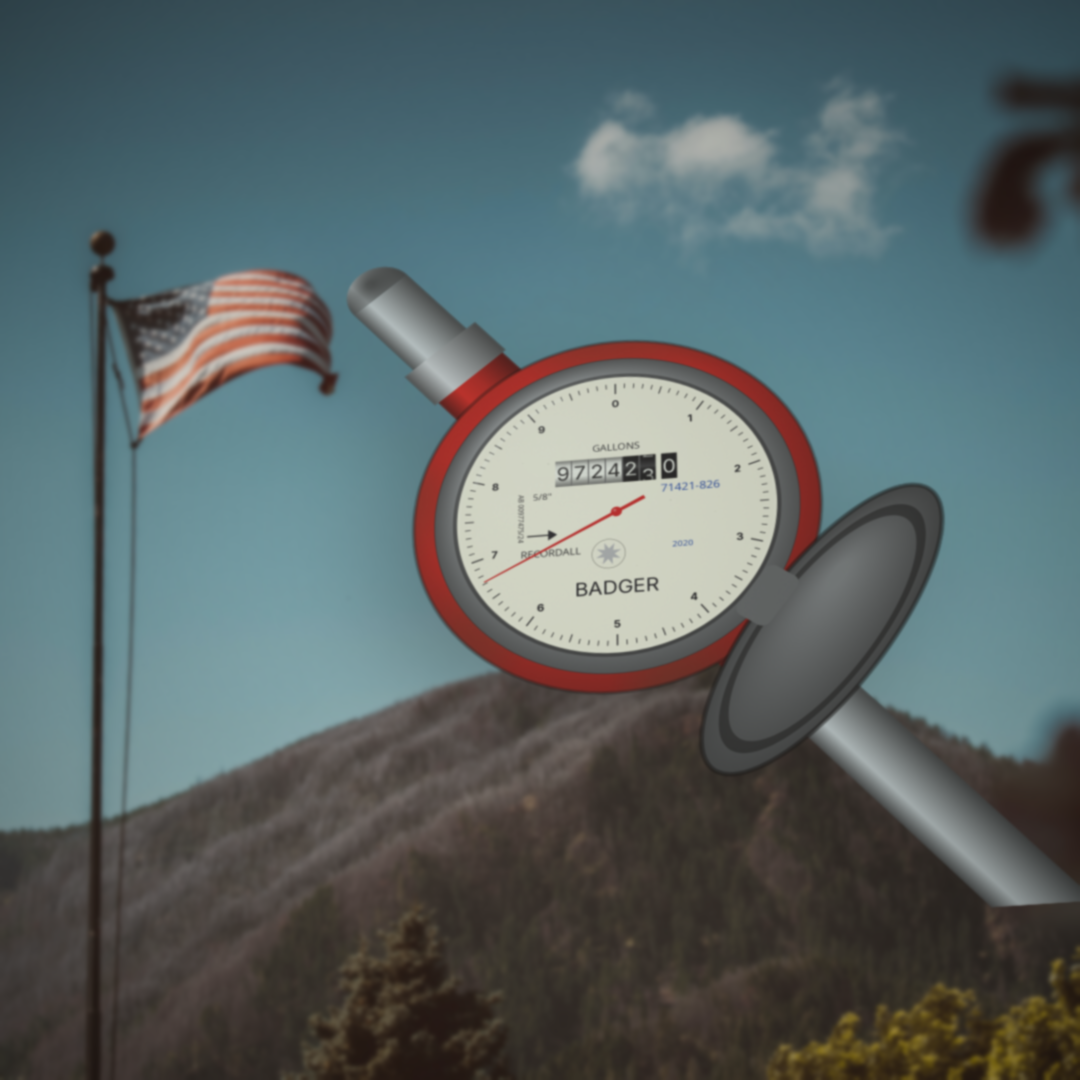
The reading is 9724226.7,gal
